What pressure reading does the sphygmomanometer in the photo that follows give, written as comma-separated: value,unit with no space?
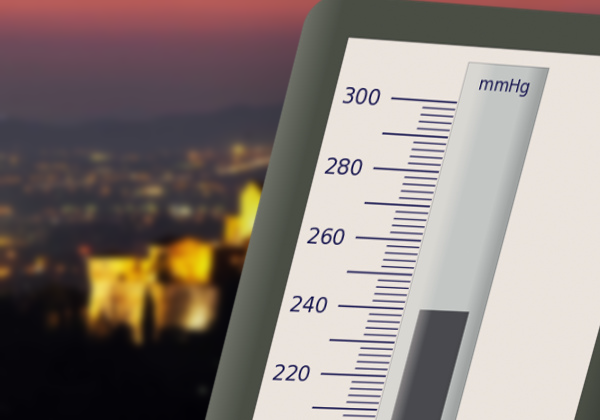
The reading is 240,mmHg
